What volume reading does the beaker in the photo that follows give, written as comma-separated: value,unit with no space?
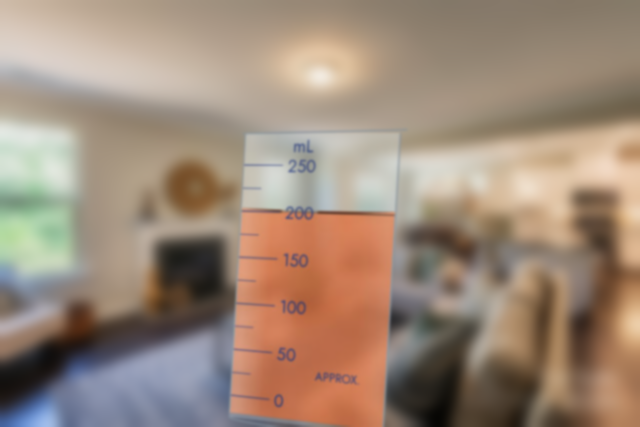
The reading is 200,mL
